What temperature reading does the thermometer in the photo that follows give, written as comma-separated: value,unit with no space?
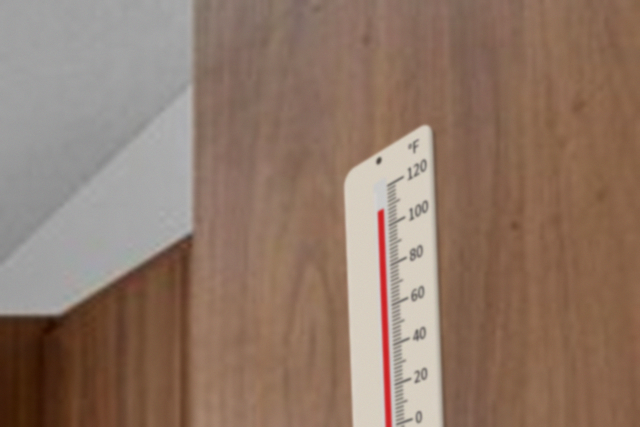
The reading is 110,°F
